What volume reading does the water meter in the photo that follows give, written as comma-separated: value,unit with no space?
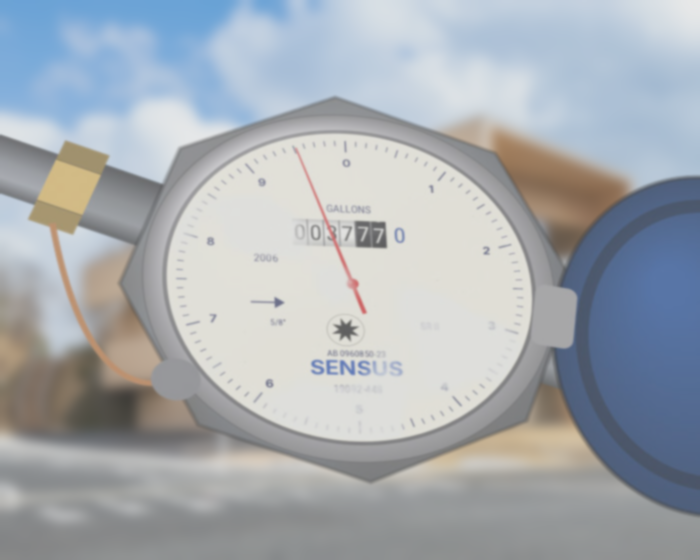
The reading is 37769.5,gal
